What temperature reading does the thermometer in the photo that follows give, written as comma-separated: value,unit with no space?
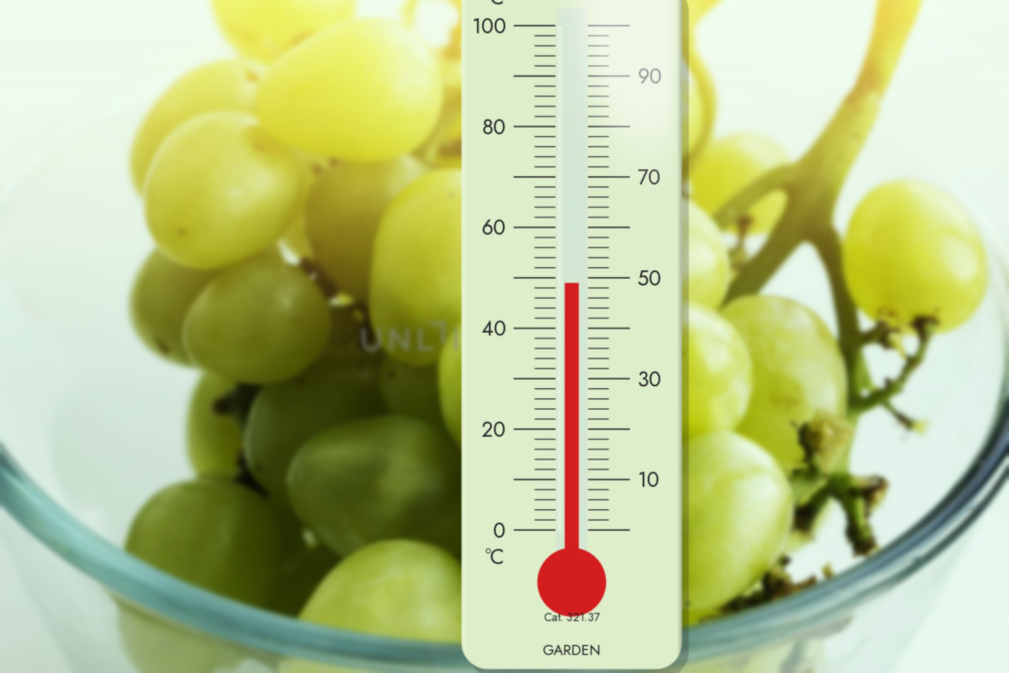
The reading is 49,°C
